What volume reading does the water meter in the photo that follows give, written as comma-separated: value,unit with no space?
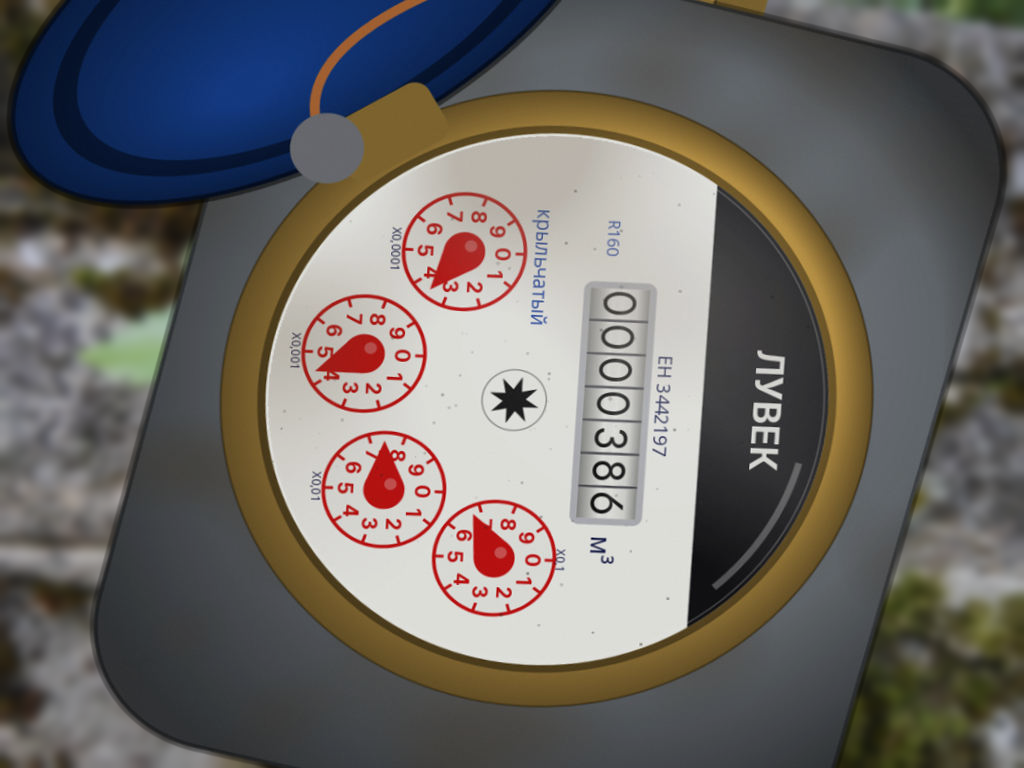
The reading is 386.6743,m³
